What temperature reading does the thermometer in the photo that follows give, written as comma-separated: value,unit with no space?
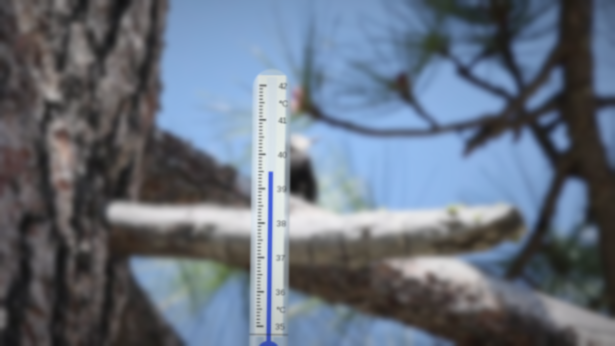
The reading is 39.5,°C
